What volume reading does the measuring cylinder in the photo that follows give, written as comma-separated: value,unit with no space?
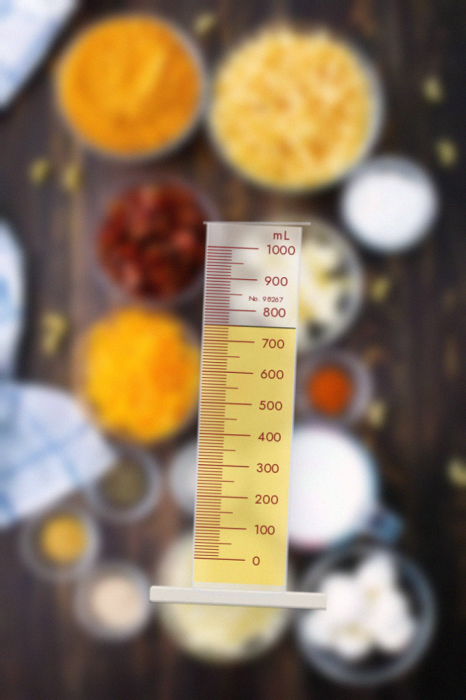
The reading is 750,mL
